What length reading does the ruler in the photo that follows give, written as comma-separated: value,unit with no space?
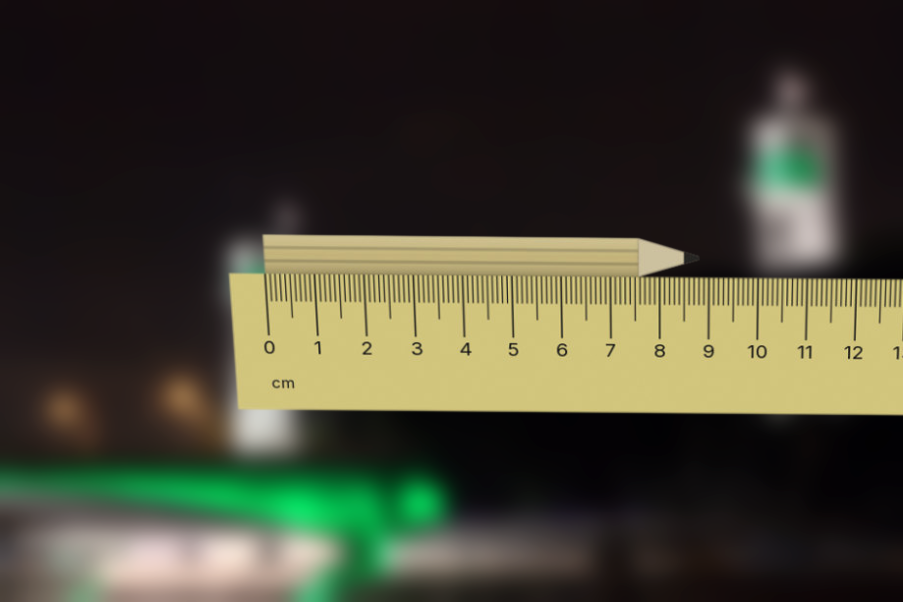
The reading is 8.8,cm
